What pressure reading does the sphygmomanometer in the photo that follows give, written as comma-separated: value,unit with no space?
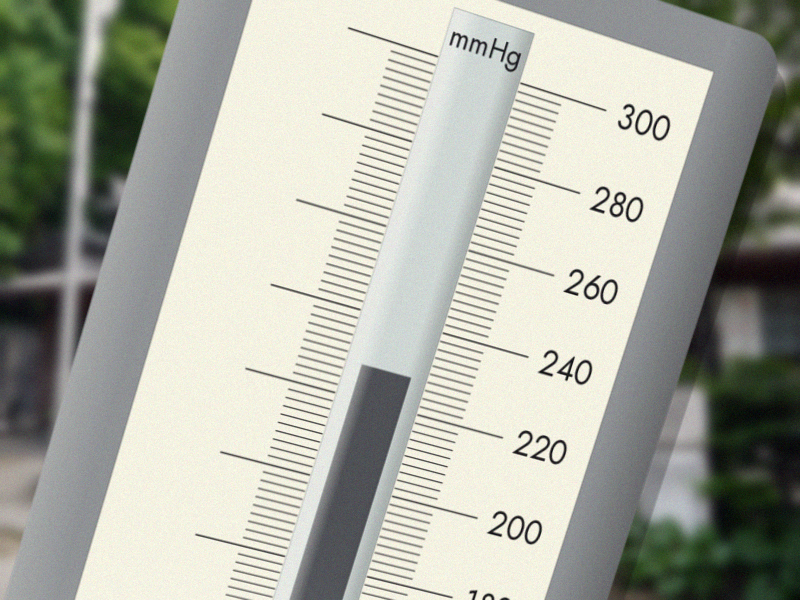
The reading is 228,mmHg
